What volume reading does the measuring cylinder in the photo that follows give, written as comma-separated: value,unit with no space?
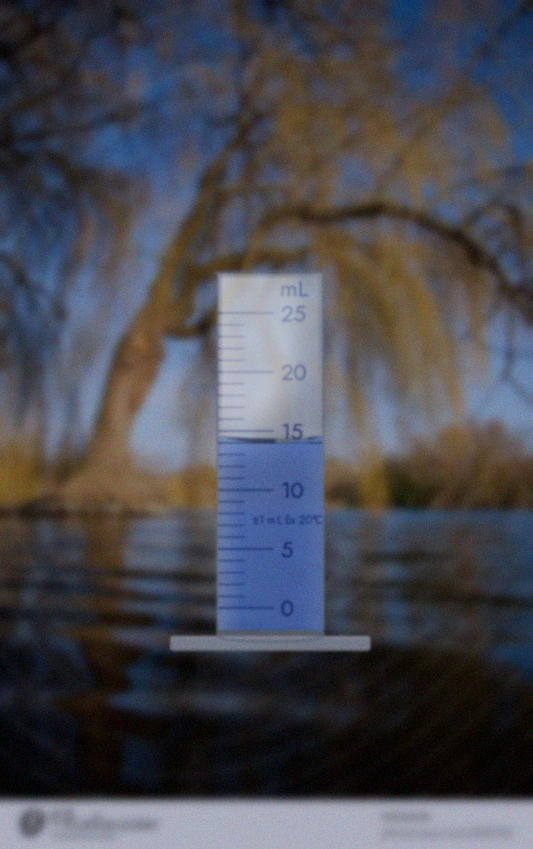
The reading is 14,mL
